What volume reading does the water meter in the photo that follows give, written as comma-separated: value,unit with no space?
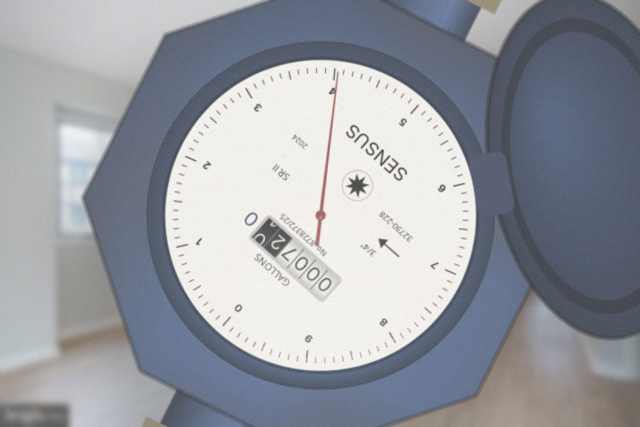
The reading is 7204.0,gal
